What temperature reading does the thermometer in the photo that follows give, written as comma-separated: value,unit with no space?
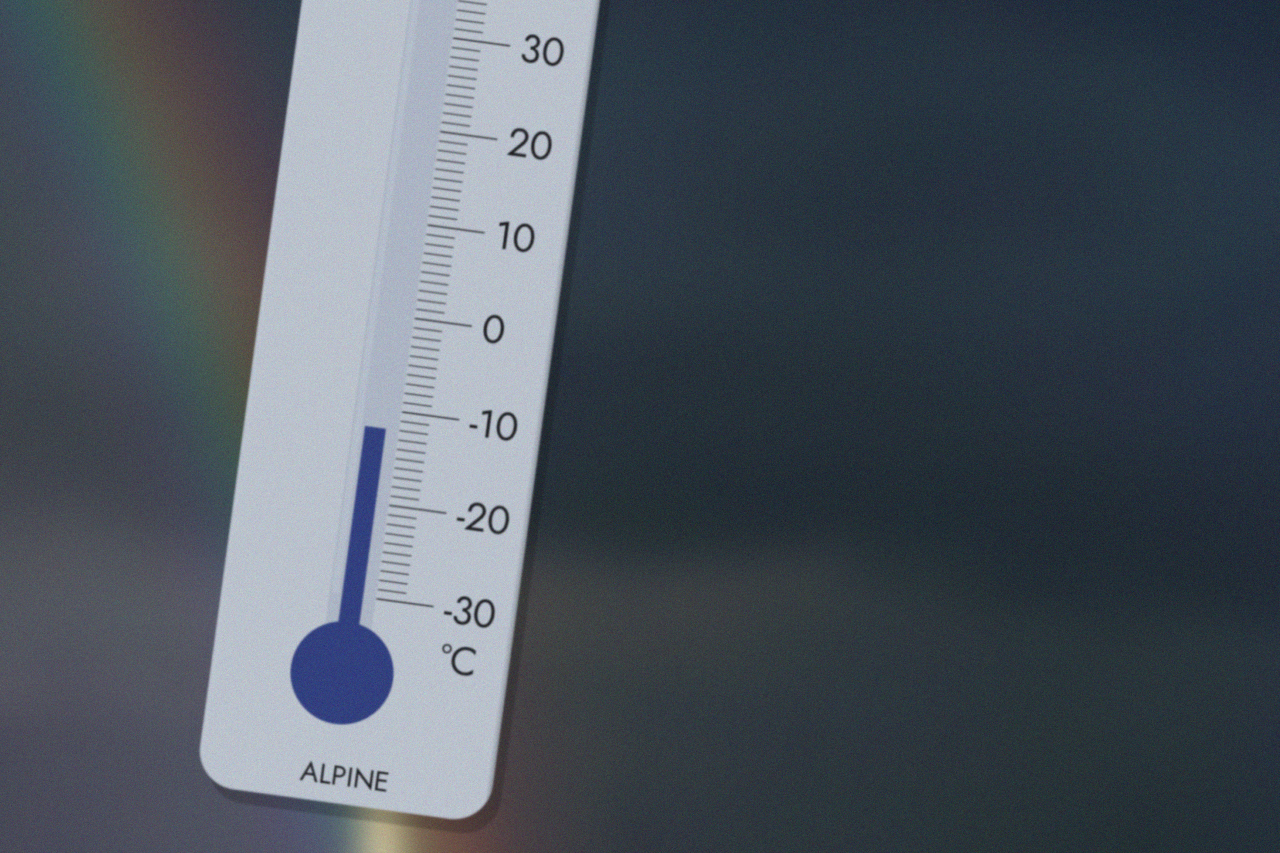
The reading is -12,°C
